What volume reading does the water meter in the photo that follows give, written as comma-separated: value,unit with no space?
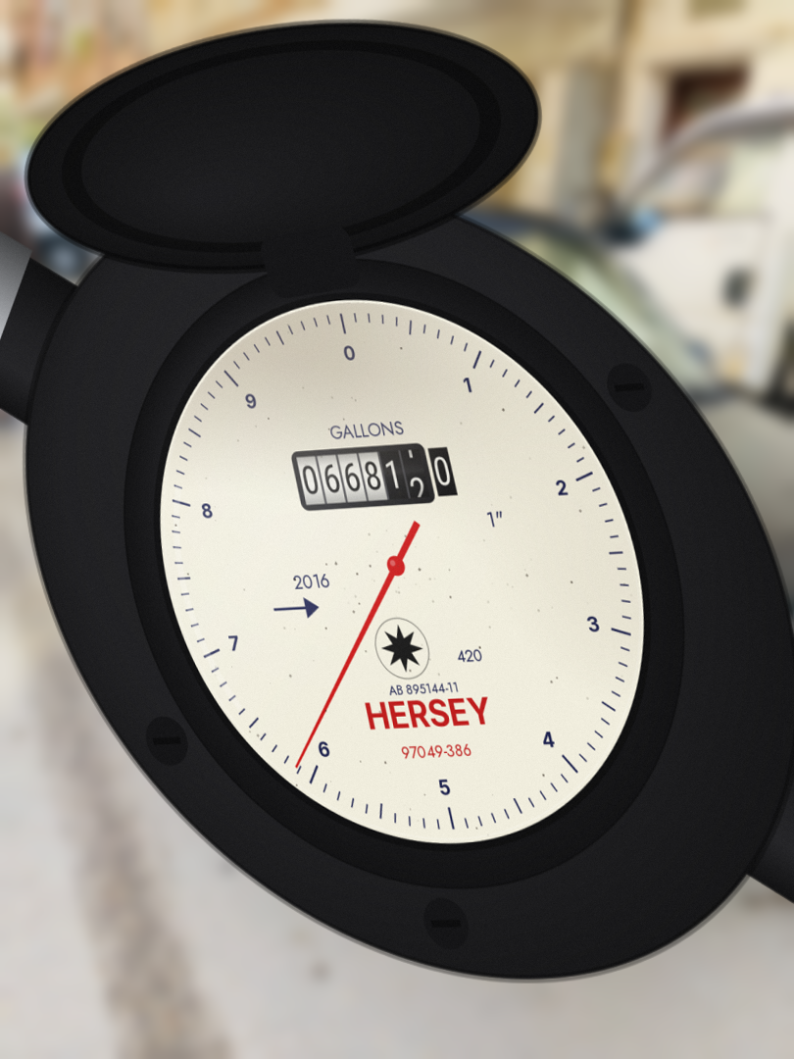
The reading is 668116.1,gal
